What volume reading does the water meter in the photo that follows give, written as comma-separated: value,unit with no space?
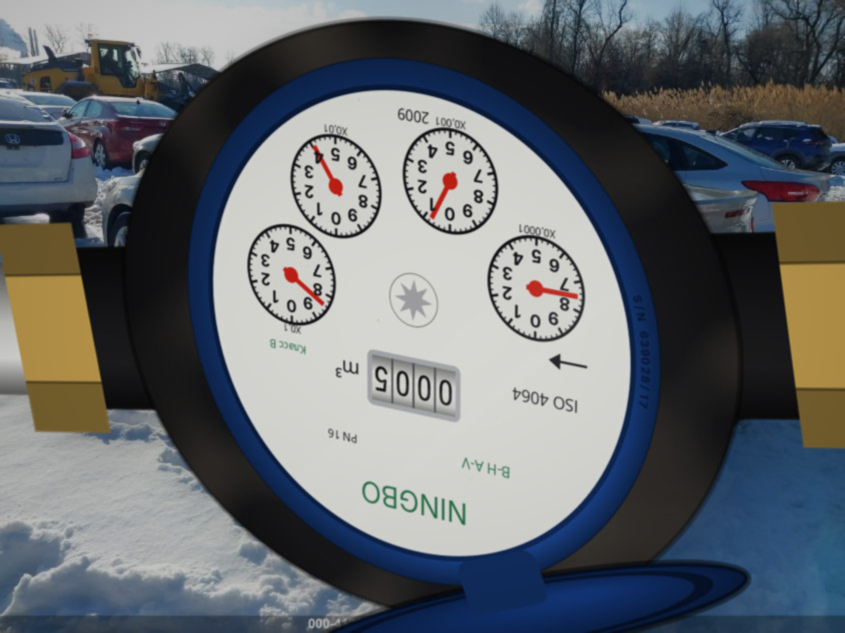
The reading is 5.8407,m³
